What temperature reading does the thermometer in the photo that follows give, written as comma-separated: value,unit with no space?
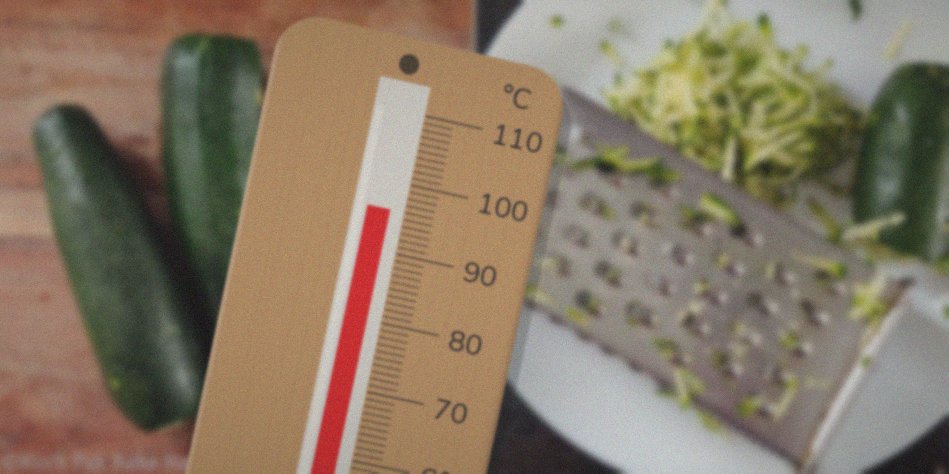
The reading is 96,°C
